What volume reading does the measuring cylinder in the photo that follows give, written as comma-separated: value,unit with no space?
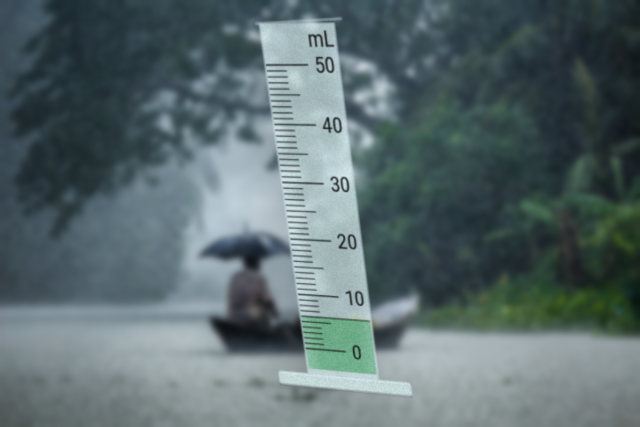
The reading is 6,mL
